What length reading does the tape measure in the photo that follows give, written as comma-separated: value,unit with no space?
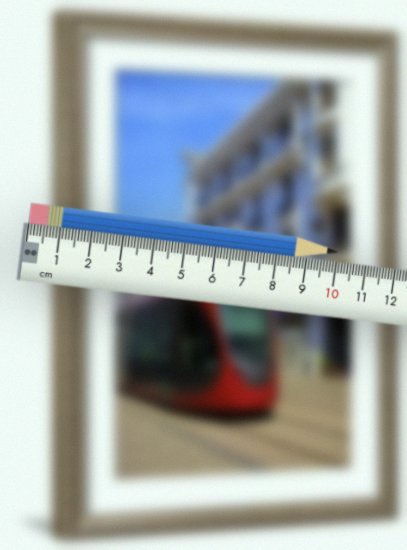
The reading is 10,cm
